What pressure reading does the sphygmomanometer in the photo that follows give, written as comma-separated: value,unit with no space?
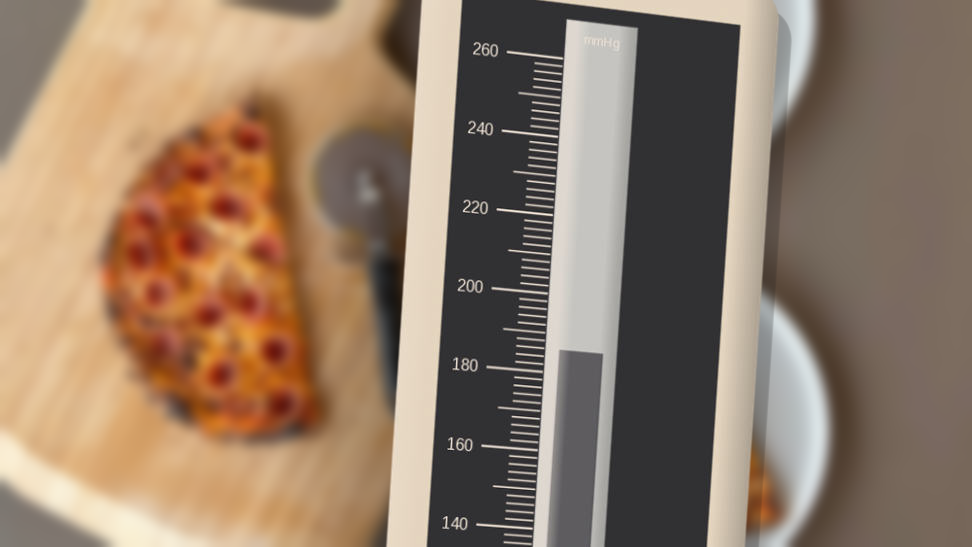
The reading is 186,mmHg
